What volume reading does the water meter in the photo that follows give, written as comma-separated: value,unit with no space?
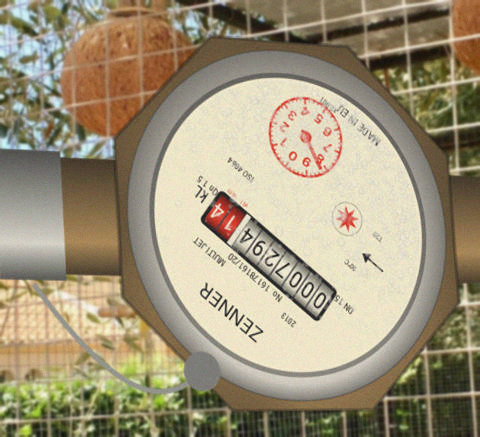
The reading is 7294.148,kL
